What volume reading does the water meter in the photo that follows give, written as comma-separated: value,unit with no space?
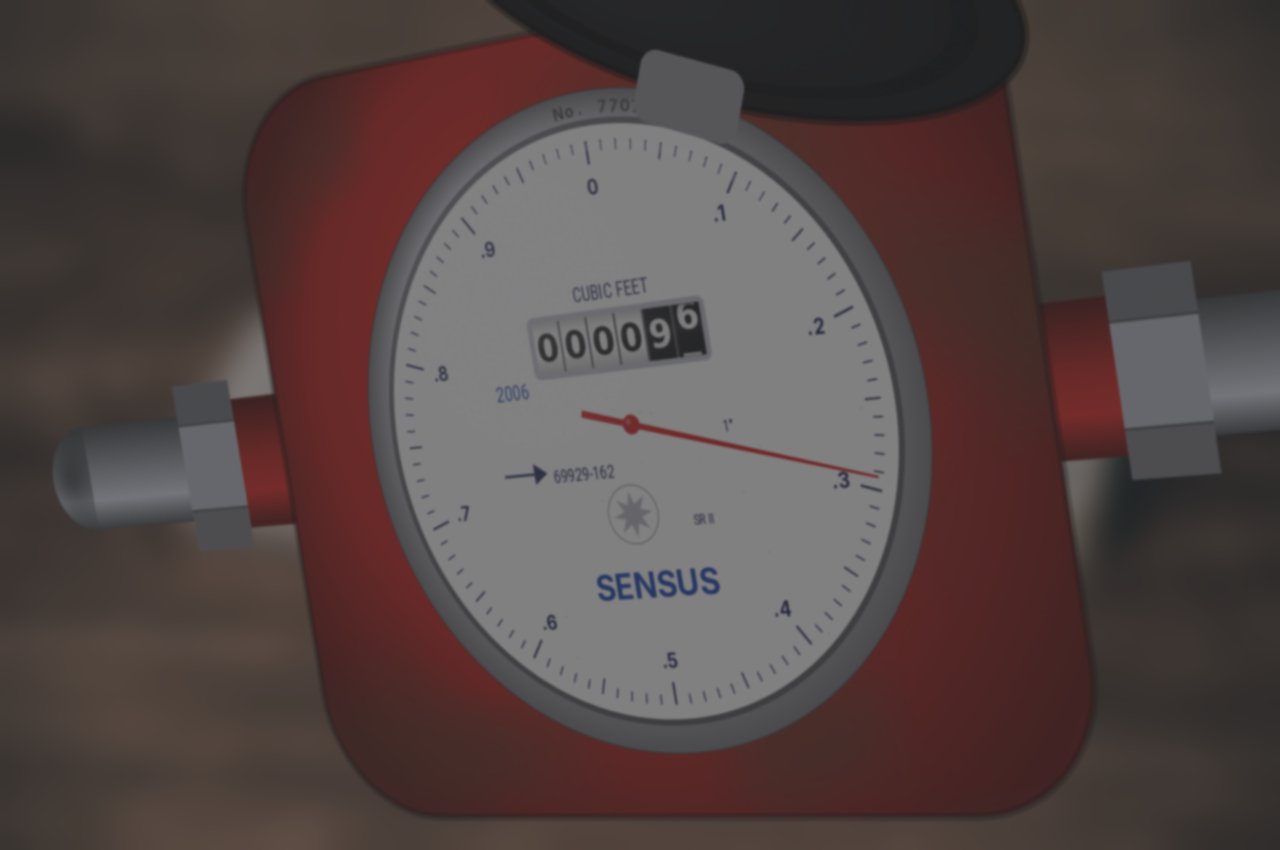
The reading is 96.29,ft³
